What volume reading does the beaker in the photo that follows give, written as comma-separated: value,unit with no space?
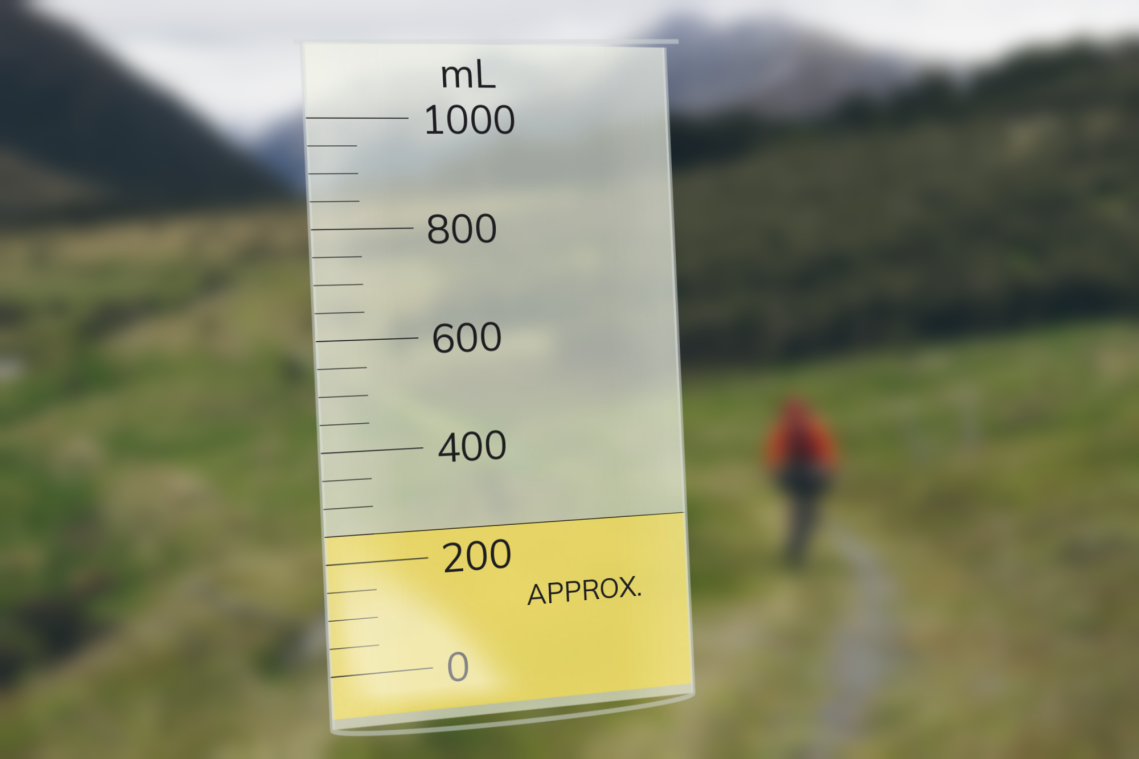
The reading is 250,mL
